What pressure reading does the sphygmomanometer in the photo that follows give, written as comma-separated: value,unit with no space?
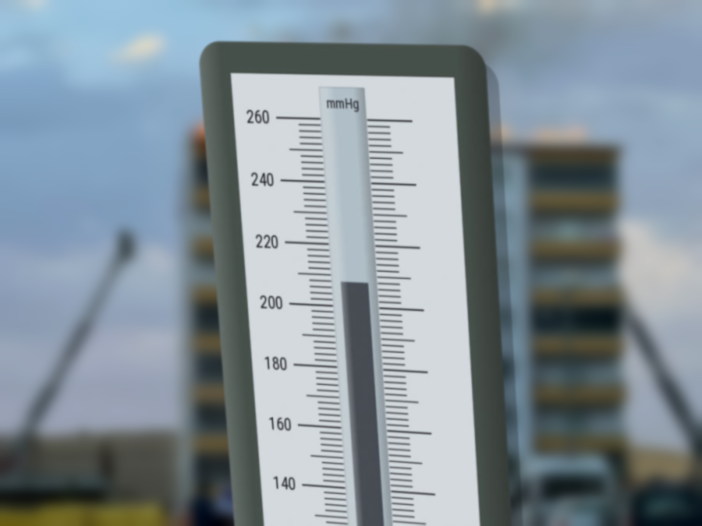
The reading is 208,mmHg
